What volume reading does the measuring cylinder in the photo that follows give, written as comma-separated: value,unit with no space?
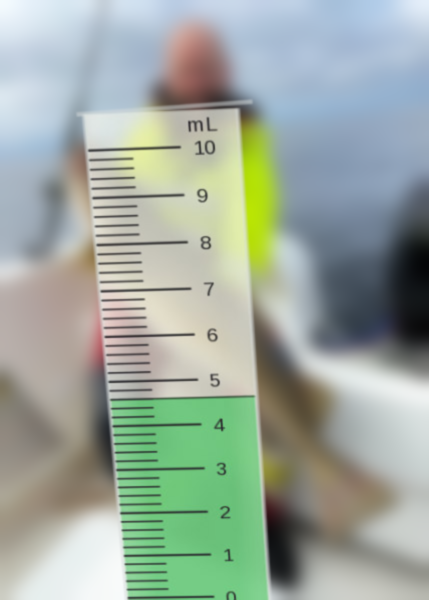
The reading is 4.6,mL
